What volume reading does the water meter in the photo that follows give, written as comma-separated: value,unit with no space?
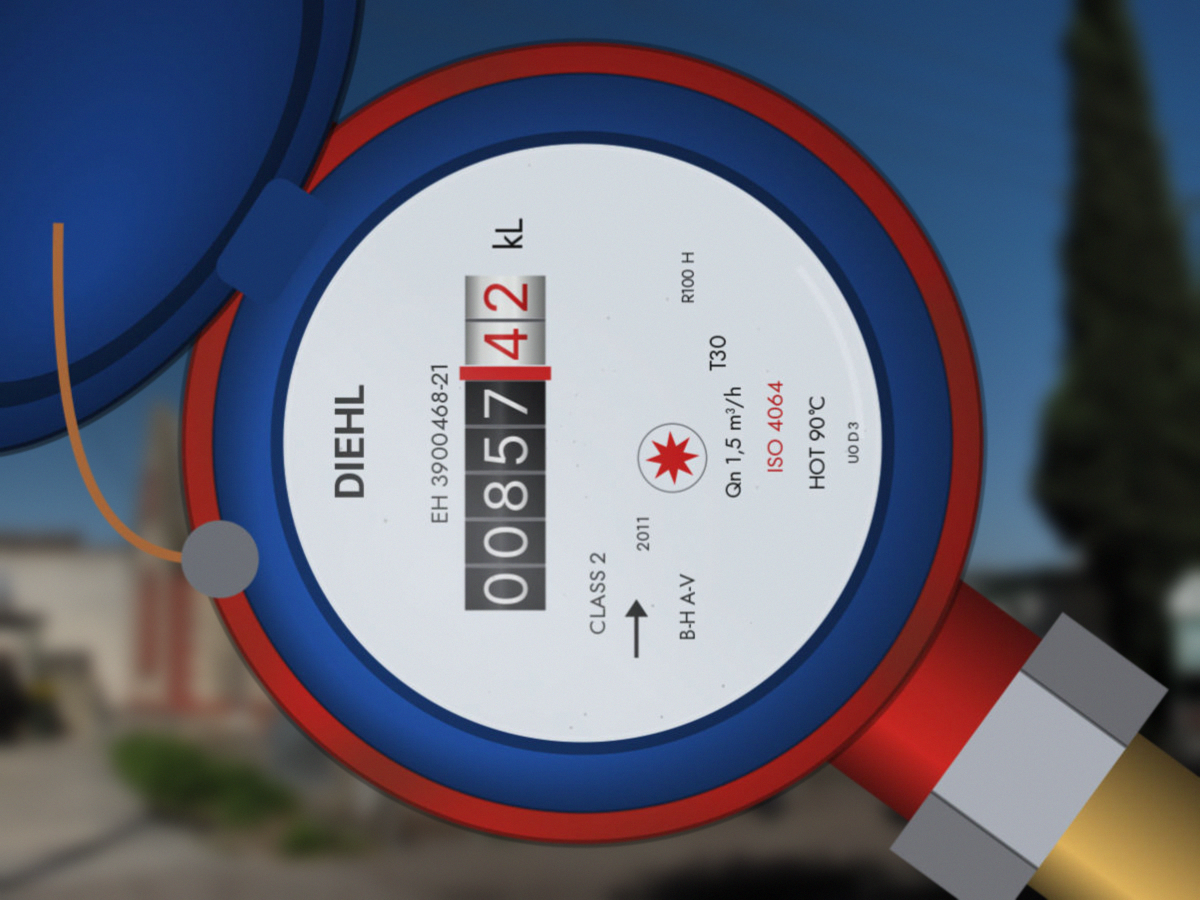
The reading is 857.42,kL
